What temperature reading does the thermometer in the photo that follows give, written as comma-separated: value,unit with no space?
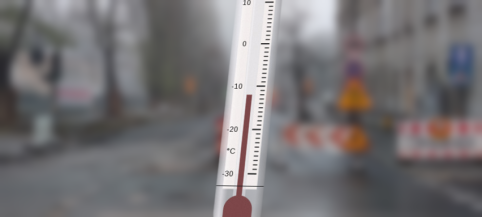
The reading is -12,°C
